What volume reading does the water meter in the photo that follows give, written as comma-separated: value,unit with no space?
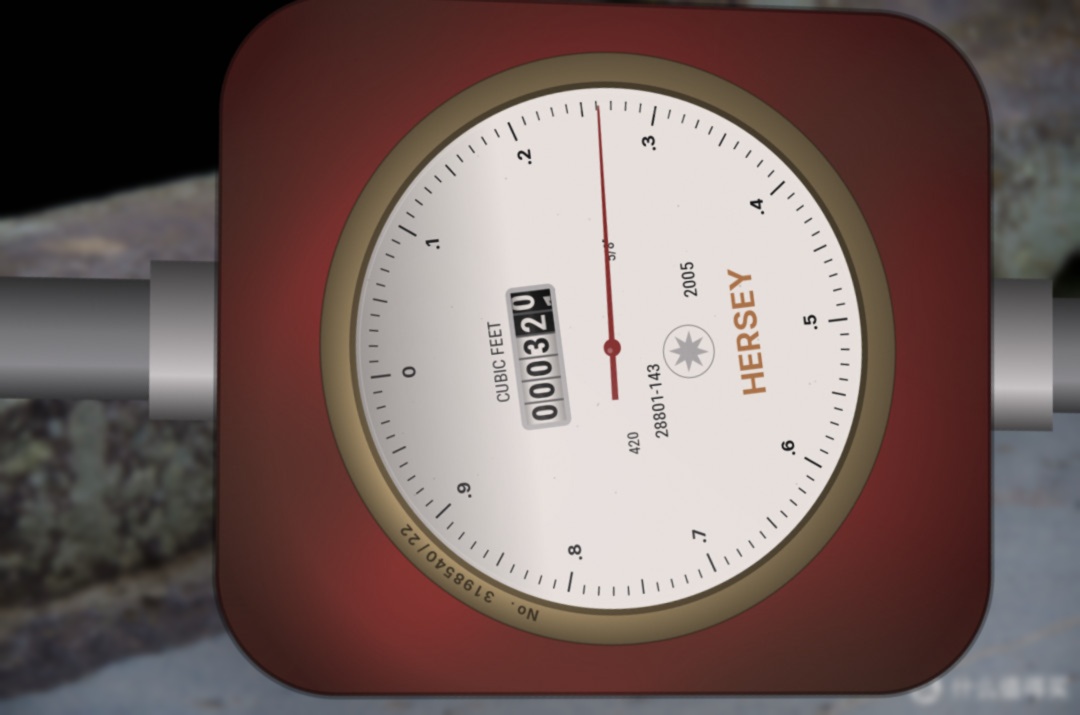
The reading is 320.26,ft³
